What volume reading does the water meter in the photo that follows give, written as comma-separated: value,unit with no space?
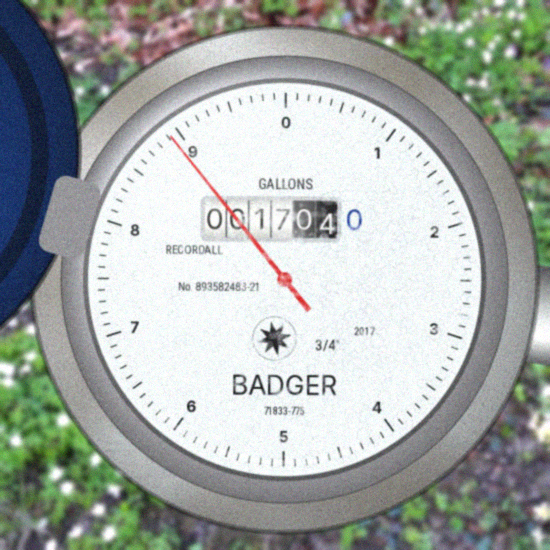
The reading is 17038.9,gal
